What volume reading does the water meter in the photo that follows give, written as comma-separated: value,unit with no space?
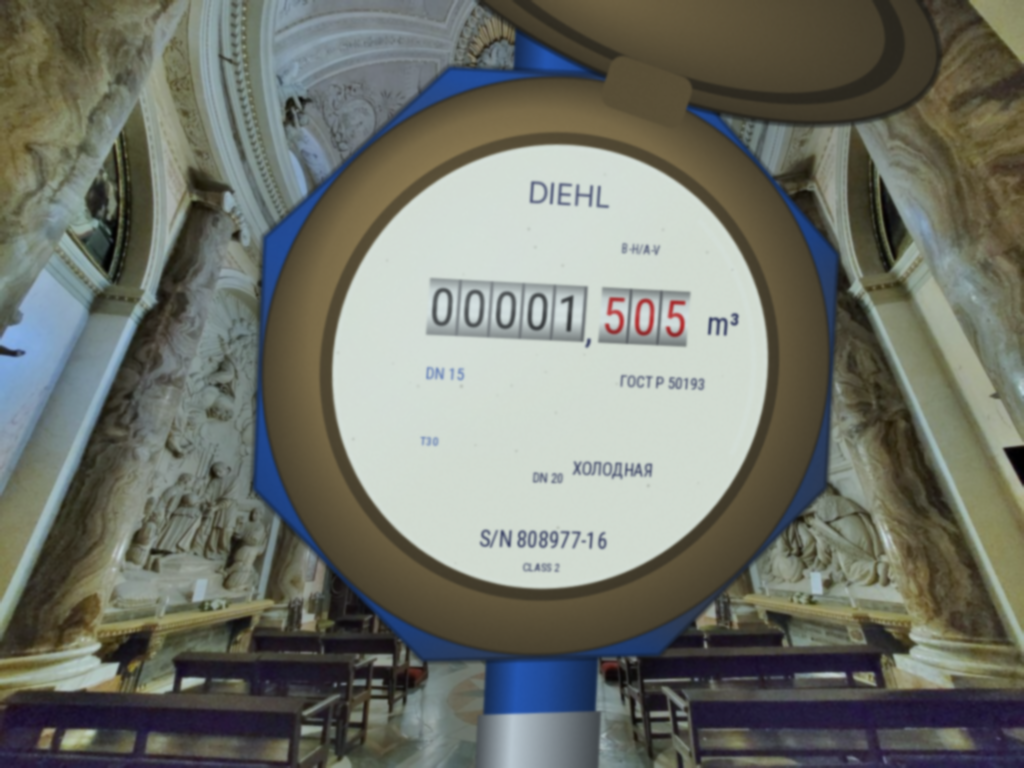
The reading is 1.505,m³
